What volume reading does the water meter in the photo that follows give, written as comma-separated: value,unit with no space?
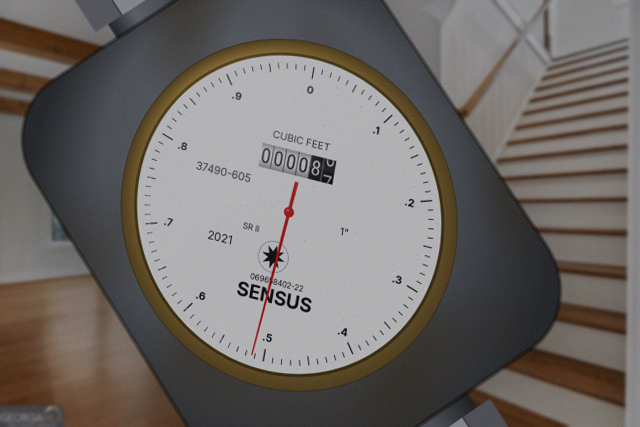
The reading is 86.51,ft³
